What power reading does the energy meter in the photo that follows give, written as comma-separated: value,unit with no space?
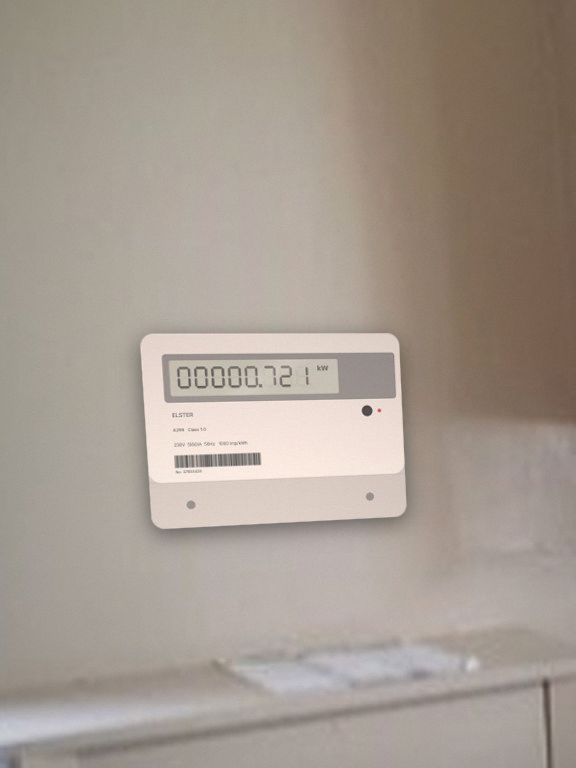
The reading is 0.721,kW
